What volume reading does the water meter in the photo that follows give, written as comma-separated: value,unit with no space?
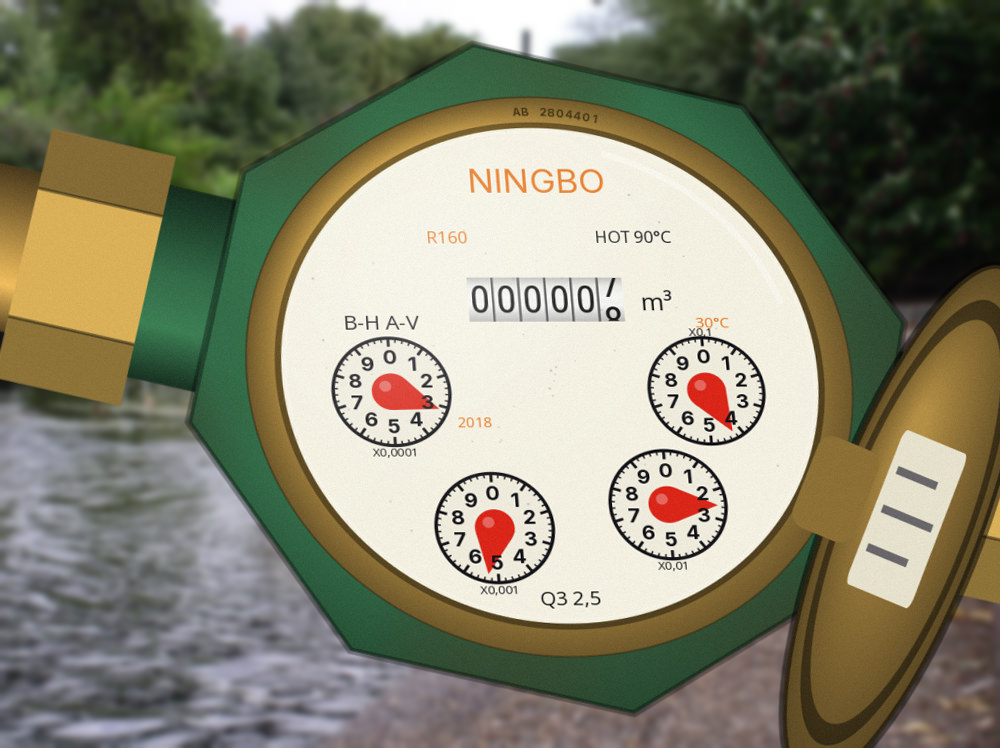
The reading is 7.4253,m³
